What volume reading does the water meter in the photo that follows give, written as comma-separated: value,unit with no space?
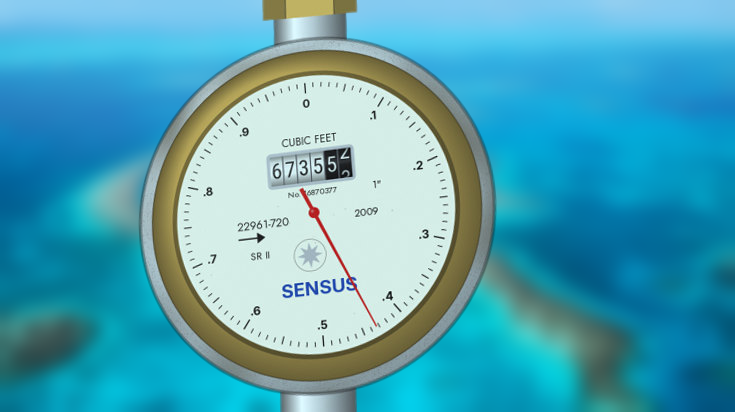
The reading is 673552.43,ft³
